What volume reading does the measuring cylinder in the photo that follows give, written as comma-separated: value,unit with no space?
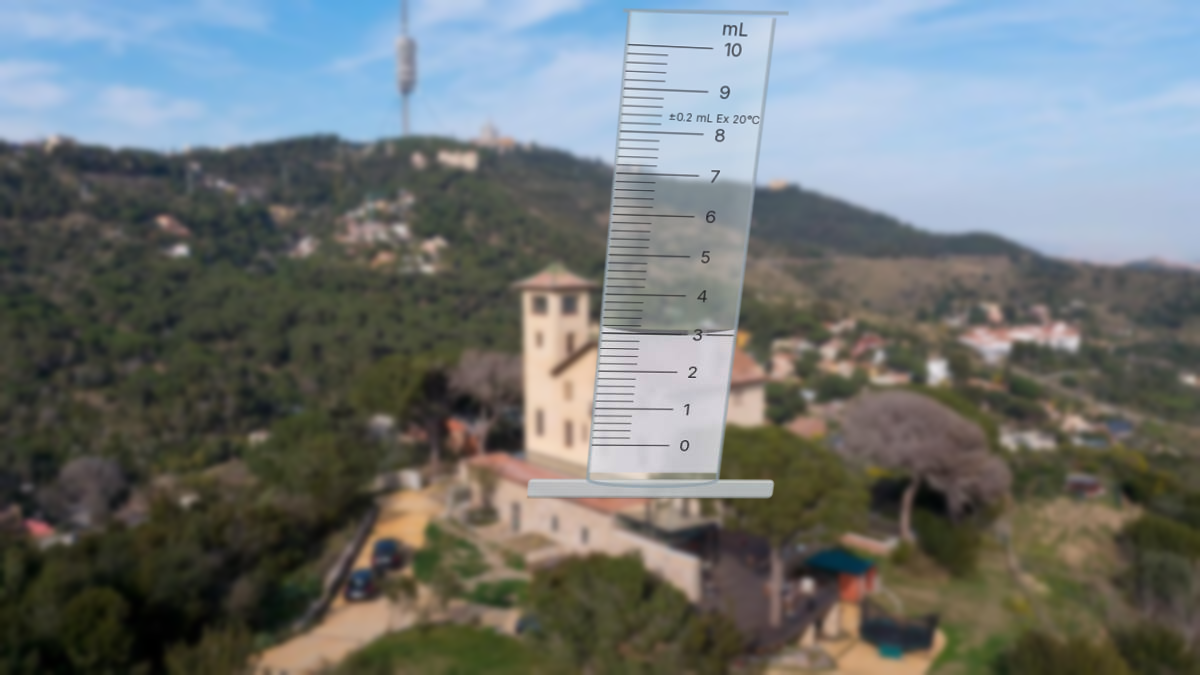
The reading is 3,mL
